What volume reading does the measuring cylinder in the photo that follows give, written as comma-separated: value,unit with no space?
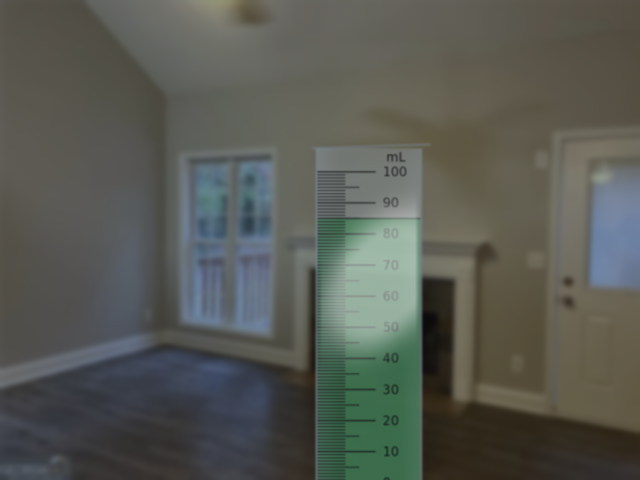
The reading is 85,mL
